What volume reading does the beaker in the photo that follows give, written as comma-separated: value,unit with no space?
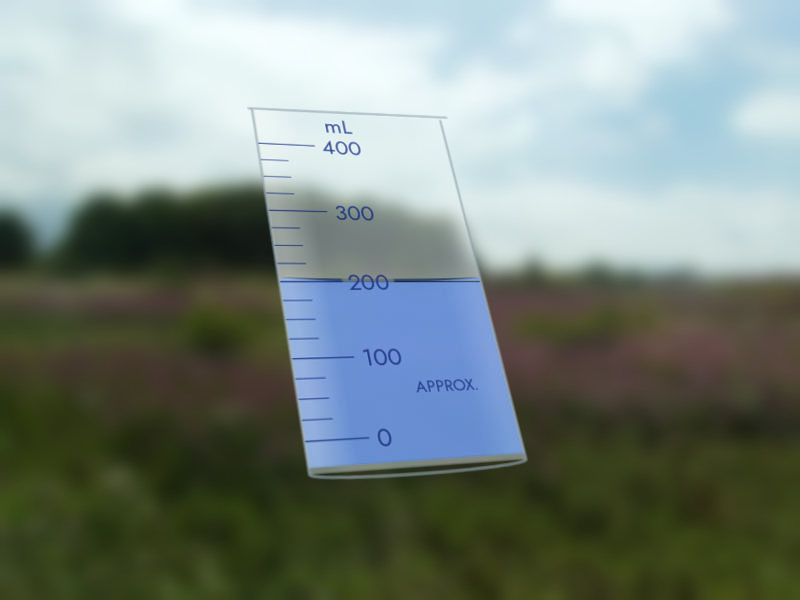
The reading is 200,mL
